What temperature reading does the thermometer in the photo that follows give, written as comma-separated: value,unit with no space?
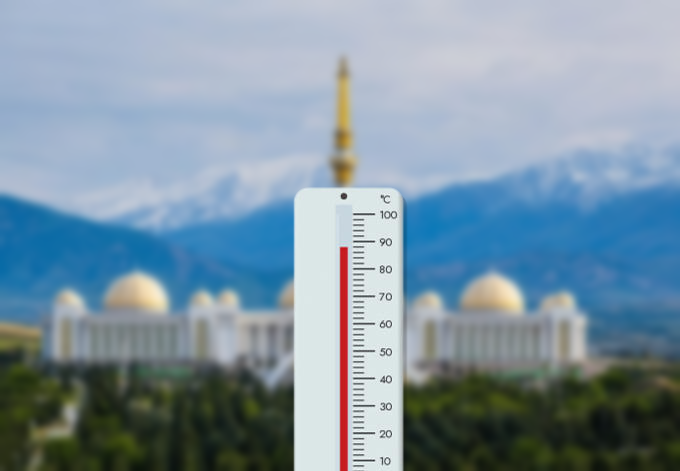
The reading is 88,°C
